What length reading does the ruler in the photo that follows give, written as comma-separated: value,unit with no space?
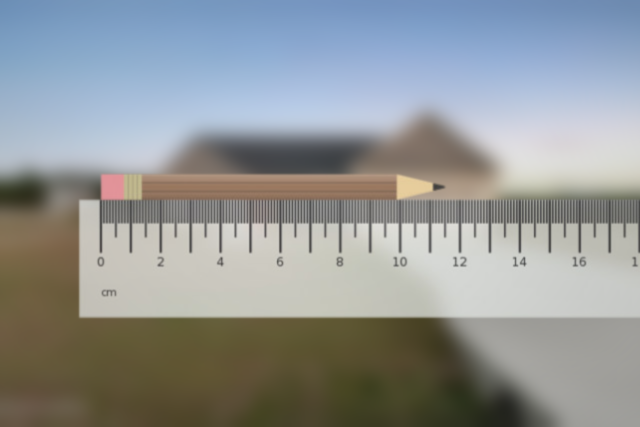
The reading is 11.5,cm
